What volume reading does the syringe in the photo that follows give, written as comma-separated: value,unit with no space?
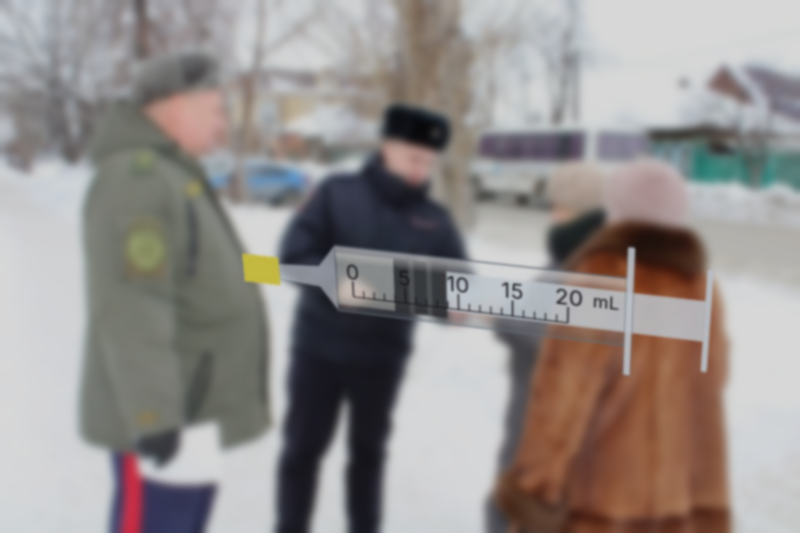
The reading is 4,mL
